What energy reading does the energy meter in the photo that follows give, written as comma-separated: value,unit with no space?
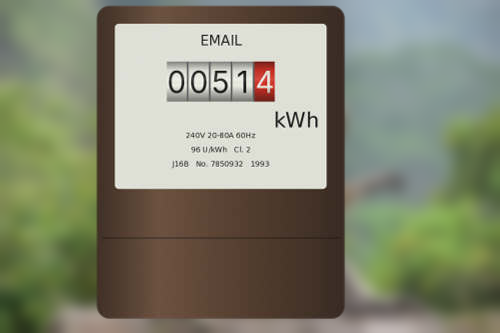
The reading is 51.4,kWh
